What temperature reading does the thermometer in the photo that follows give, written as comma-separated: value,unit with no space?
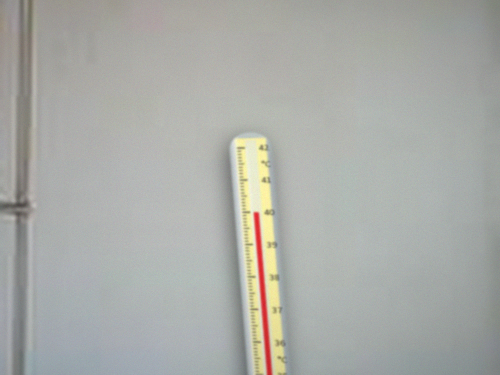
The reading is 40,°C
